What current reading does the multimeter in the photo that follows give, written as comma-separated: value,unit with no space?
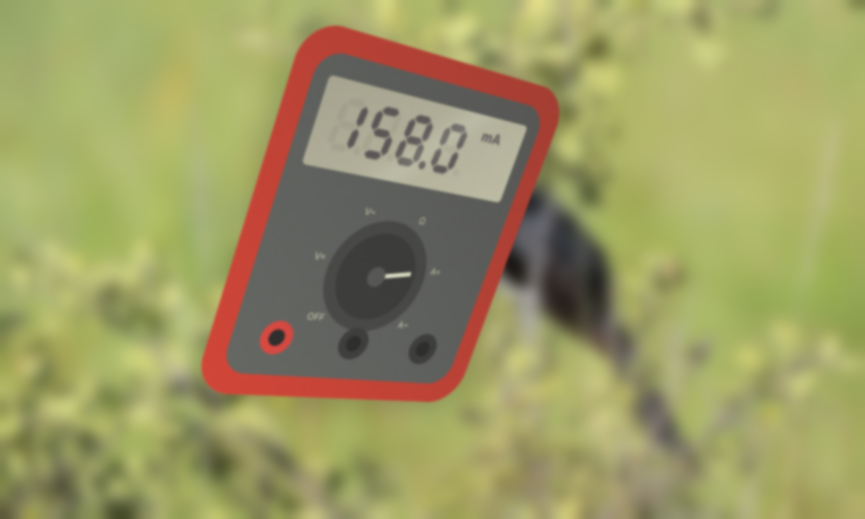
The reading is 158.0,mA
